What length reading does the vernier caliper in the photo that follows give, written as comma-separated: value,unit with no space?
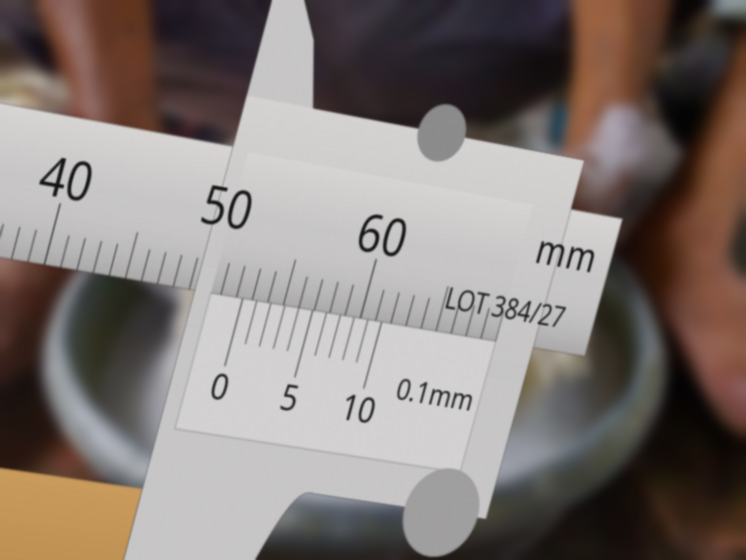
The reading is 52.4,mm
